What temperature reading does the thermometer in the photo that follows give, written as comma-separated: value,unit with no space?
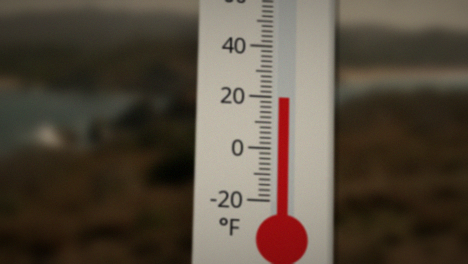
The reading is 20,°F
